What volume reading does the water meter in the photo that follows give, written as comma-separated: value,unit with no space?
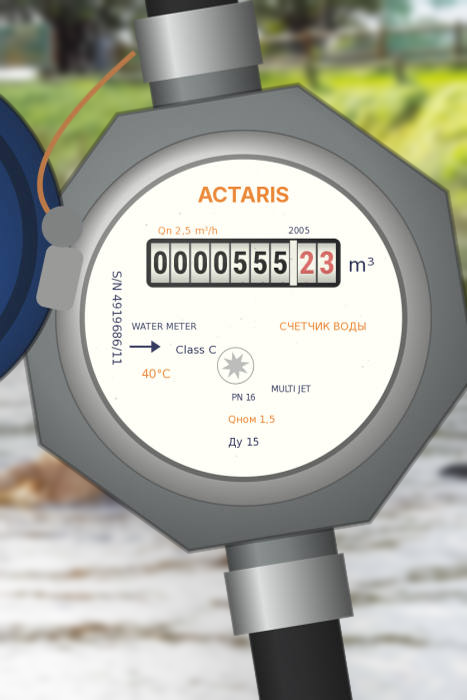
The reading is 555.23,m³
